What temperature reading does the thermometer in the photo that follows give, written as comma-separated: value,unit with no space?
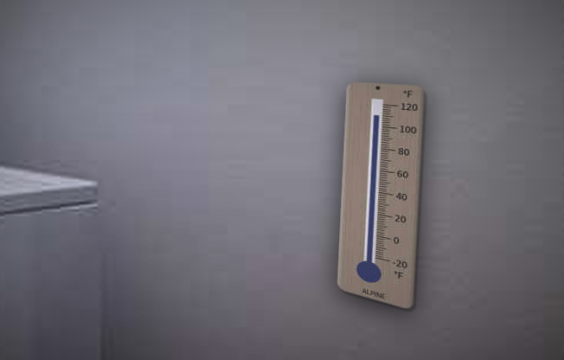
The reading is 110,°F
